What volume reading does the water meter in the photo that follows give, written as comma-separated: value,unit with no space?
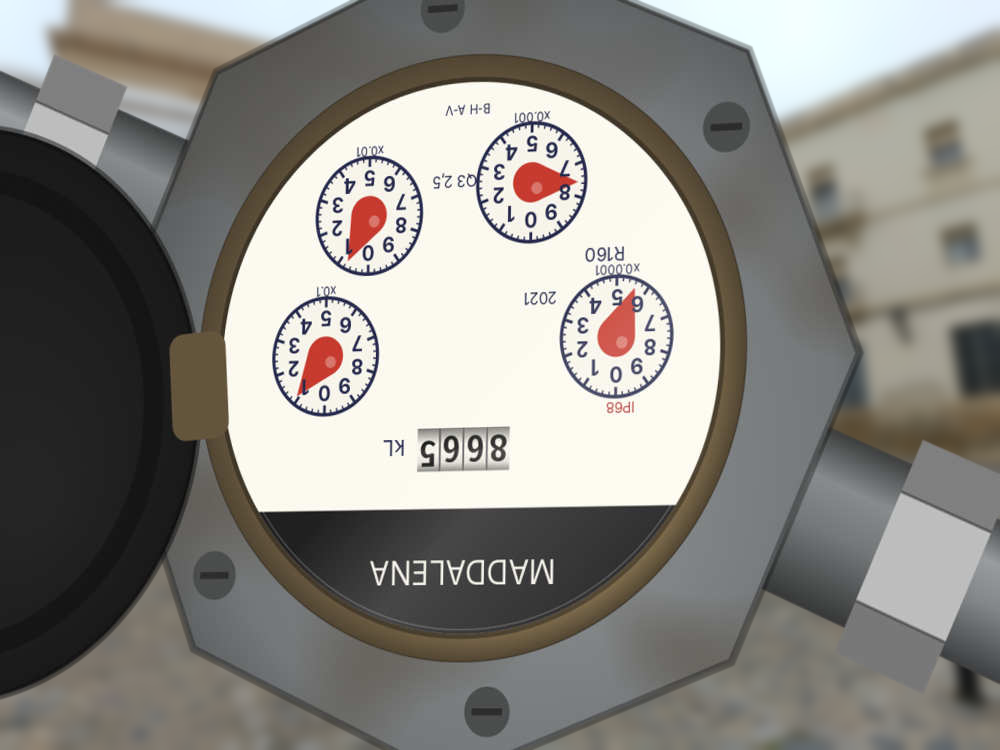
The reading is 8665.1075,kL
